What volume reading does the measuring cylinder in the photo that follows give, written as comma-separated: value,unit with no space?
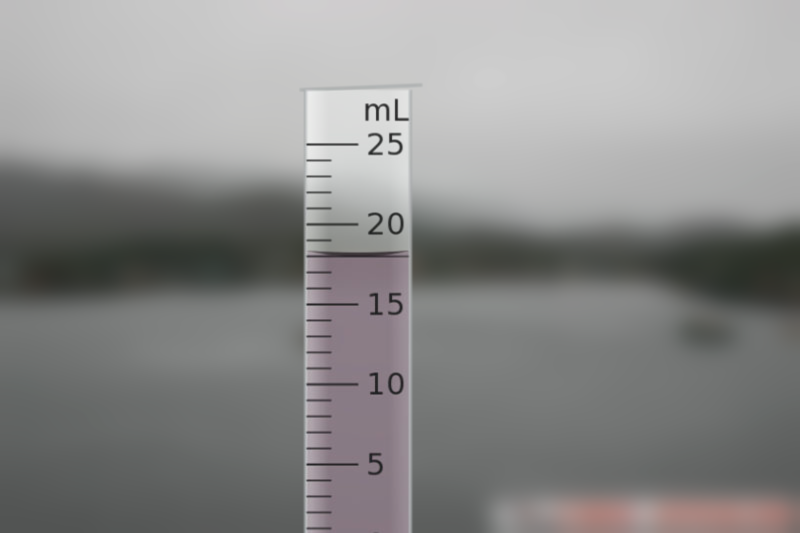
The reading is 18,mL
